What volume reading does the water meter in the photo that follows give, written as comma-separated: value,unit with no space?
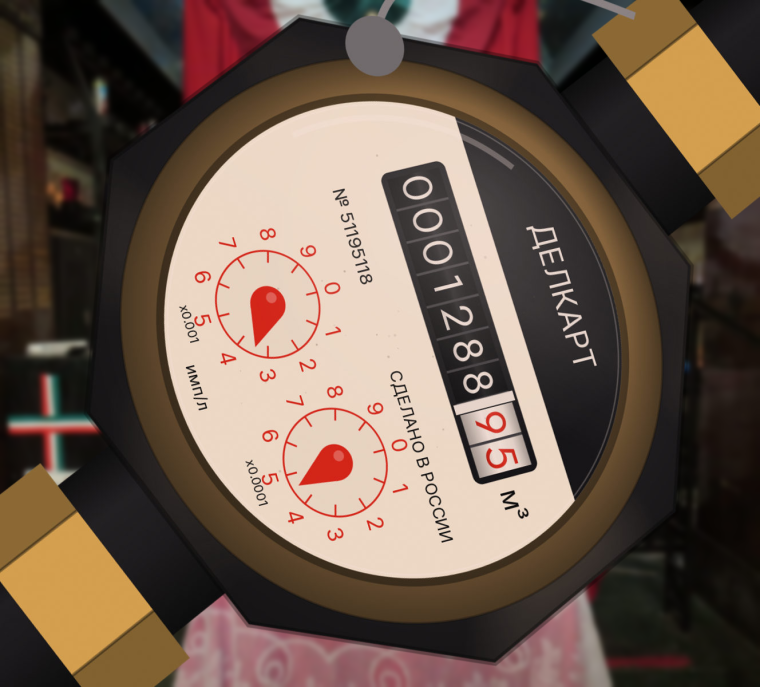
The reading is 1288.9534,m³
